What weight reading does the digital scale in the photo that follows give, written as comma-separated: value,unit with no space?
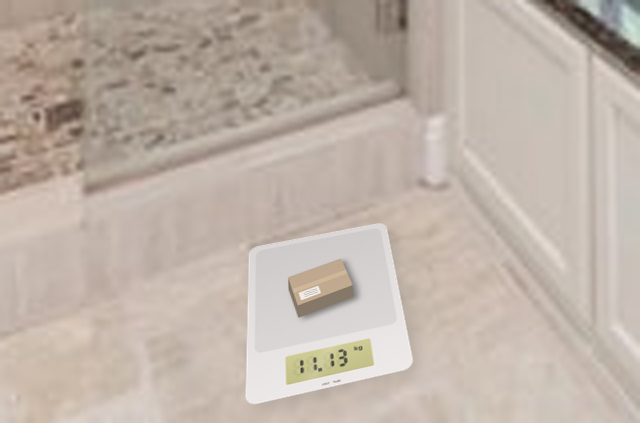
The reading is 11.13,kg
